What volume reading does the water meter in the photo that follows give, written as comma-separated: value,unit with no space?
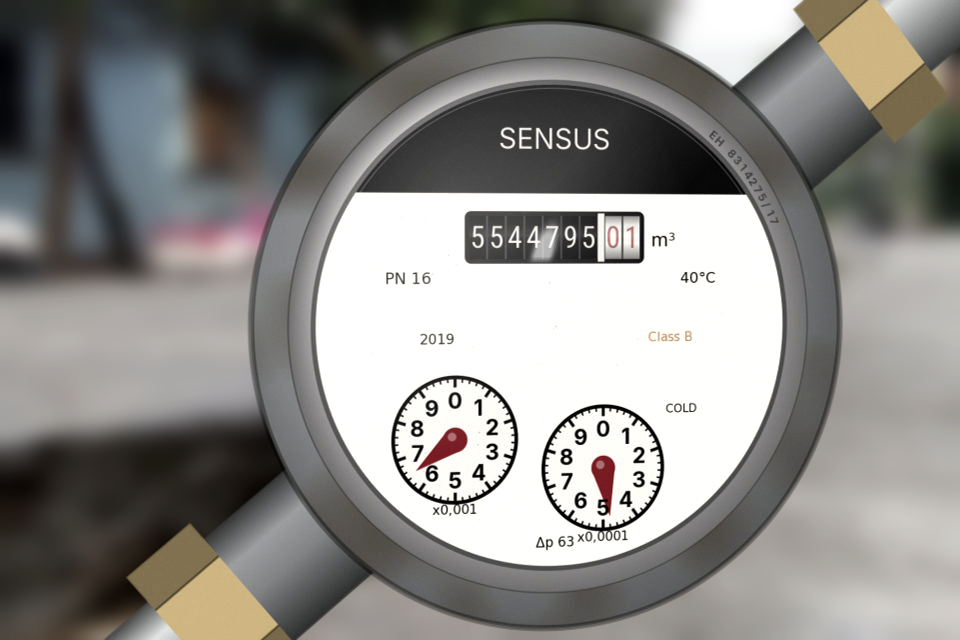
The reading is 5544795.0164,m³
